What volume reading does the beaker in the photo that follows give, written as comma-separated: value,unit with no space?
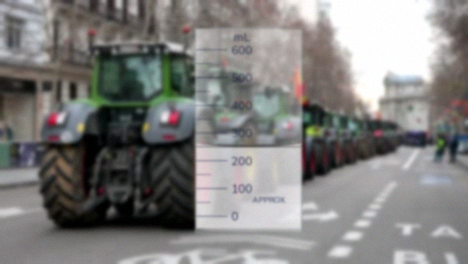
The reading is 250,mL
